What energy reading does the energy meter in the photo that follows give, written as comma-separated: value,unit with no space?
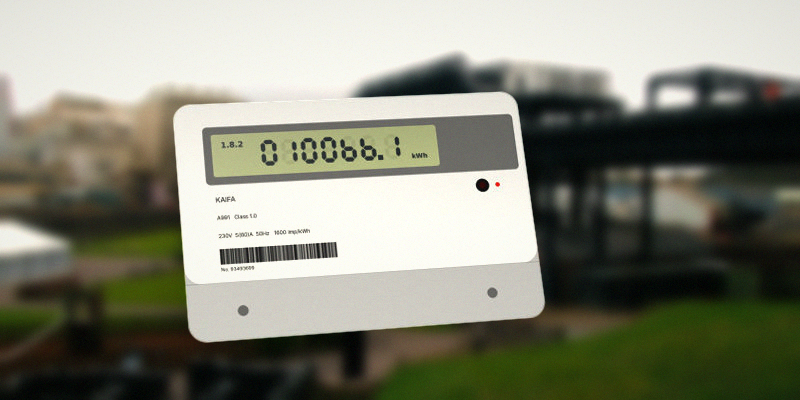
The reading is 10066.1,kWh
